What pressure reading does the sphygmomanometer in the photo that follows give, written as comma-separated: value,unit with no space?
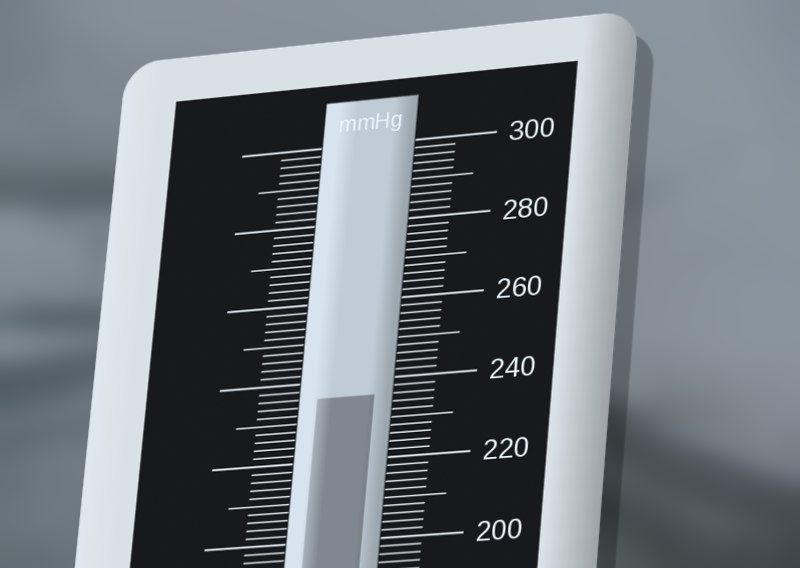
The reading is 236,mmHg
